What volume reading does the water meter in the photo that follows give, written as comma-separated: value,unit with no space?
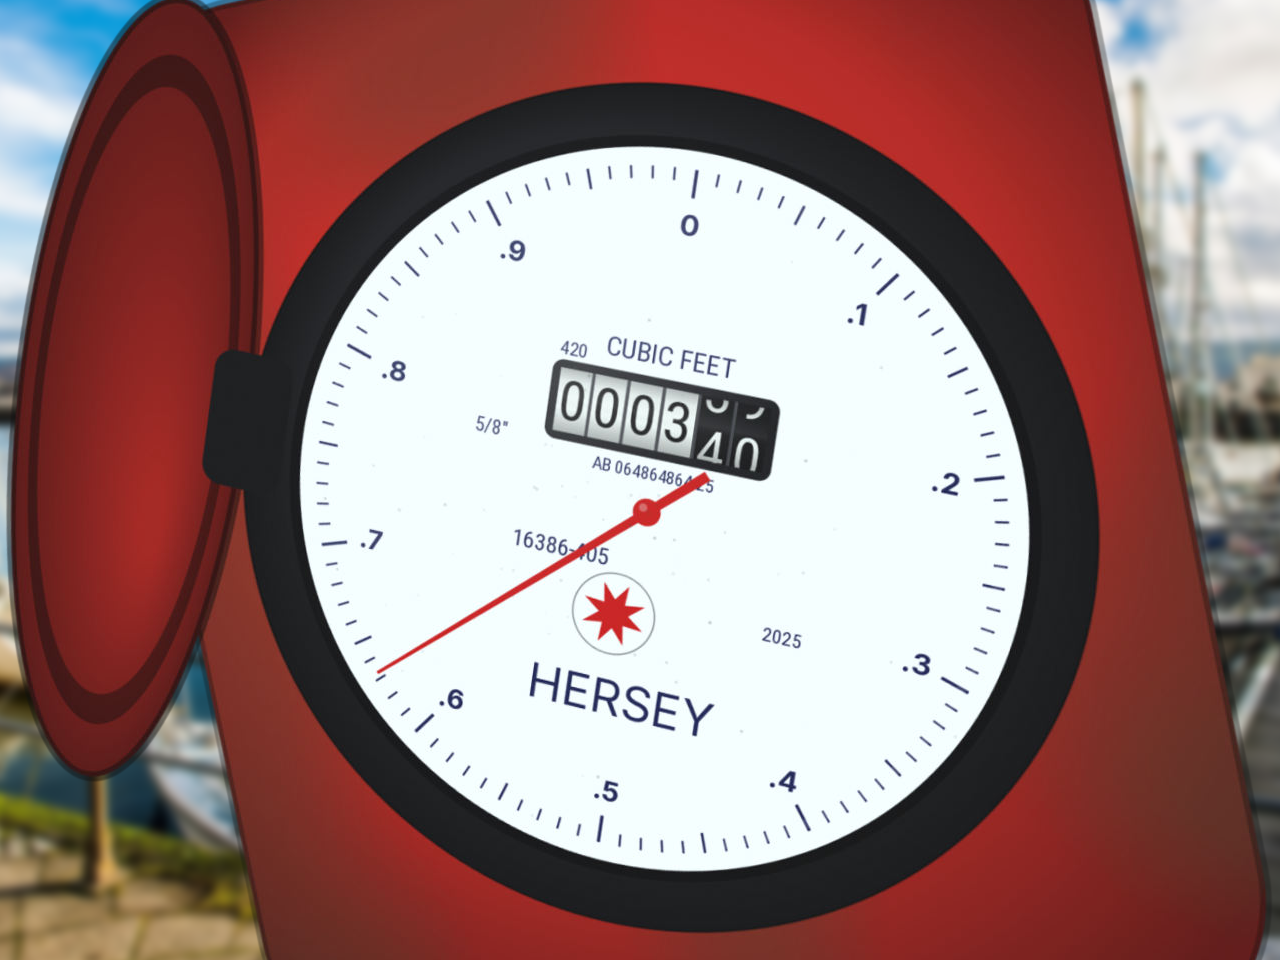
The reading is 339.63,ft³
